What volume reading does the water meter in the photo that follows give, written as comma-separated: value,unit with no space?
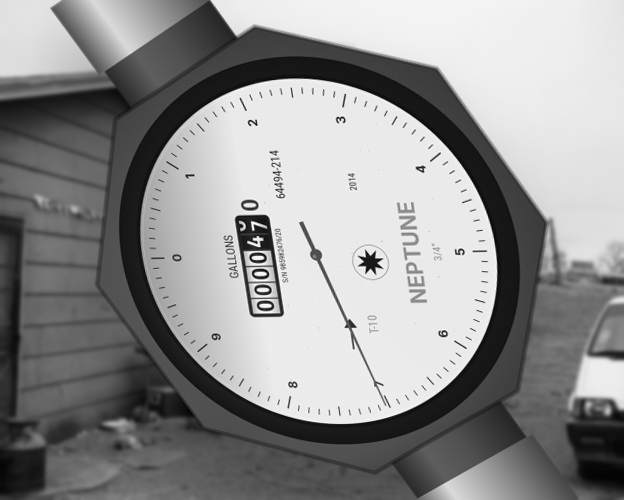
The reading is 467.0,gal
